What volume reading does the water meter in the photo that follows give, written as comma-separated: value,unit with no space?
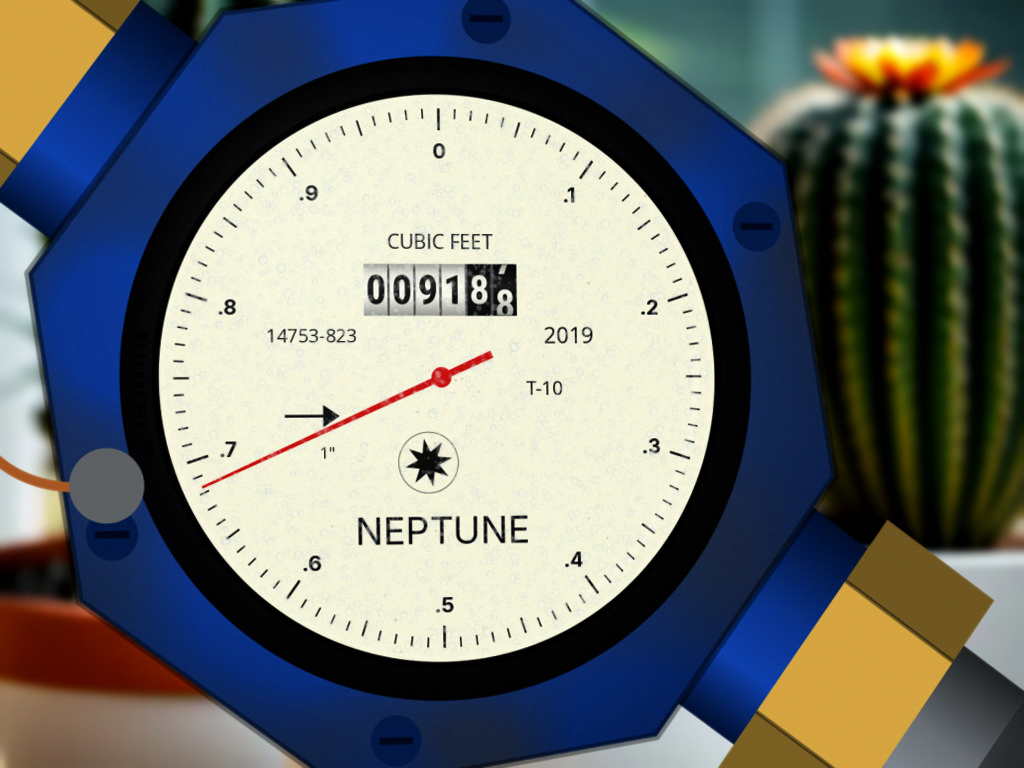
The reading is 9187.68,ft³
